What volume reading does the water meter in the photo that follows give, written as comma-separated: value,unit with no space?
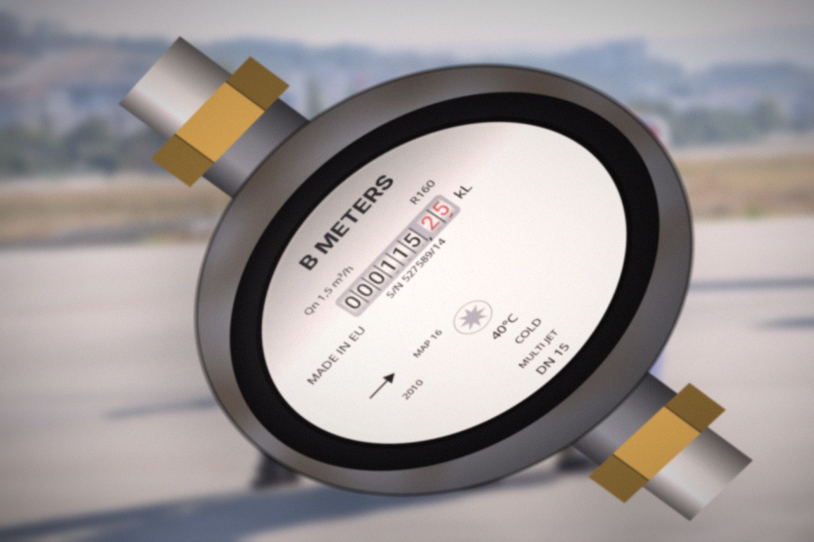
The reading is 115.25,kL
